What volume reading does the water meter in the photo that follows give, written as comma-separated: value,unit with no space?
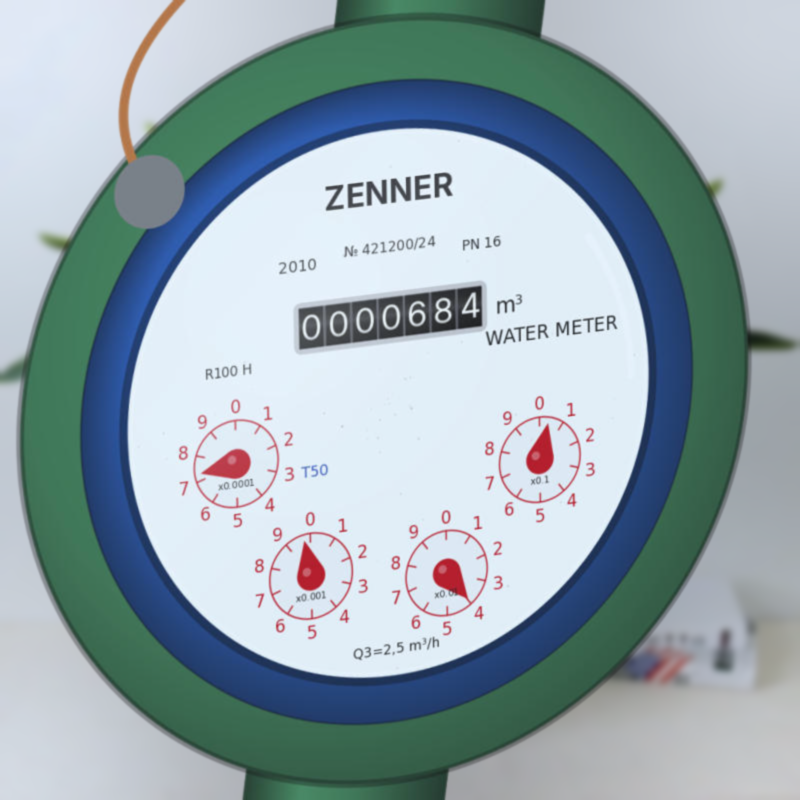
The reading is 684.0397,m³
